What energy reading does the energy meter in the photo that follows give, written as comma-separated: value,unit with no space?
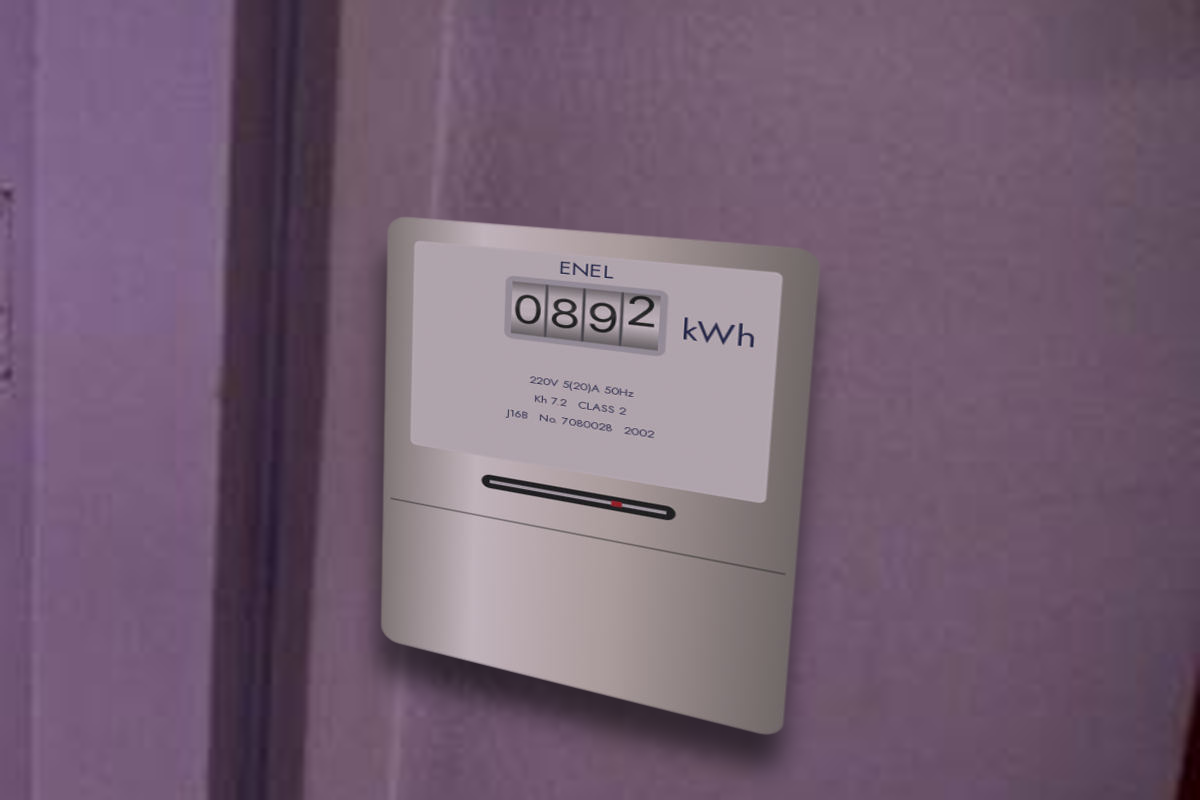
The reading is 892,kWh
